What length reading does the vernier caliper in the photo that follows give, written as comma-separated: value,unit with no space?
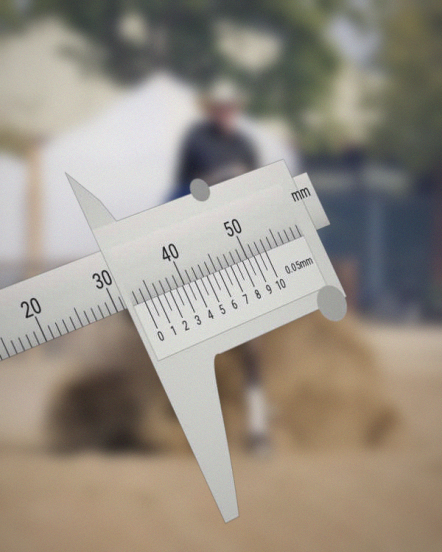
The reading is 34.0,mm
